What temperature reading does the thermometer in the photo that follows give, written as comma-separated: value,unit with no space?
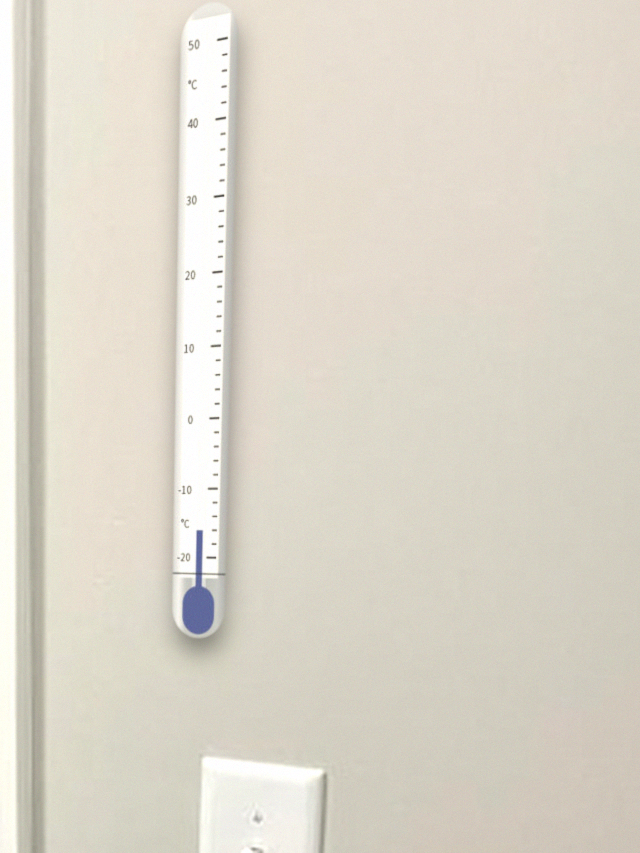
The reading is -16,°C
